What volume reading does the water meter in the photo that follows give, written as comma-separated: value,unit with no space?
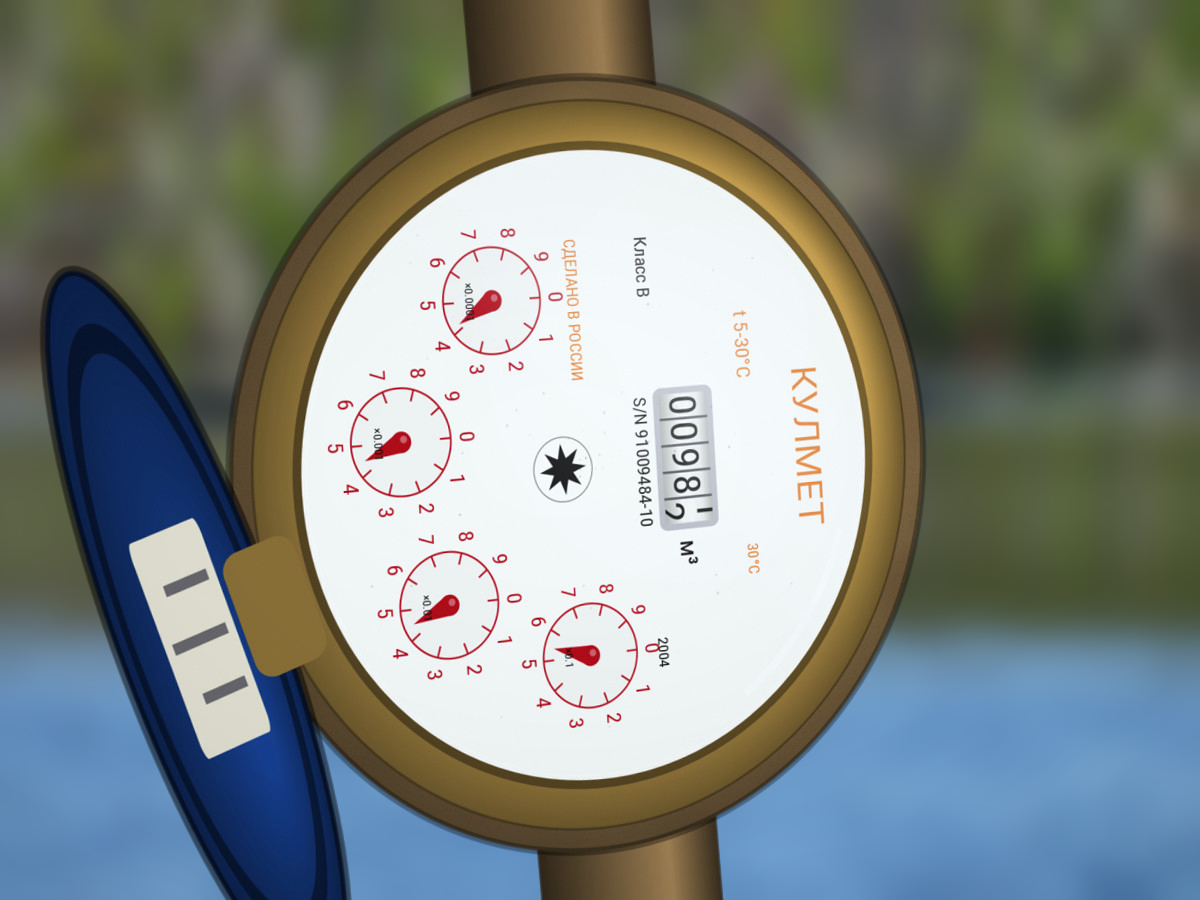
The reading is 981.5444,m³
